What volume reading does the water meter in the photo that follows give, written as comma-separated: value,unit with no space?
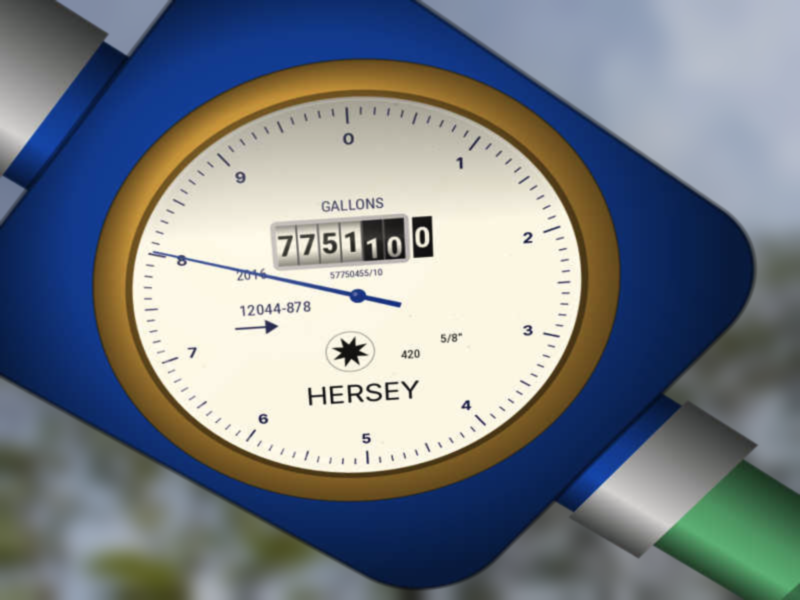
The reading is 7751098.0,gal
